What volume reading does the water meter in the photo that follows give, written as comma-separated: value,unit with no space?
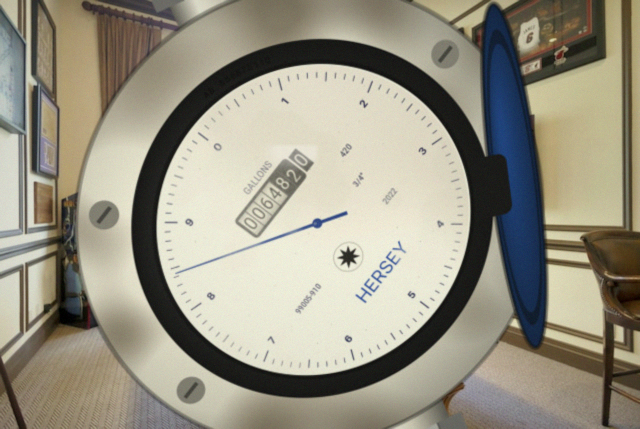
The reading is 64818.4,gal
